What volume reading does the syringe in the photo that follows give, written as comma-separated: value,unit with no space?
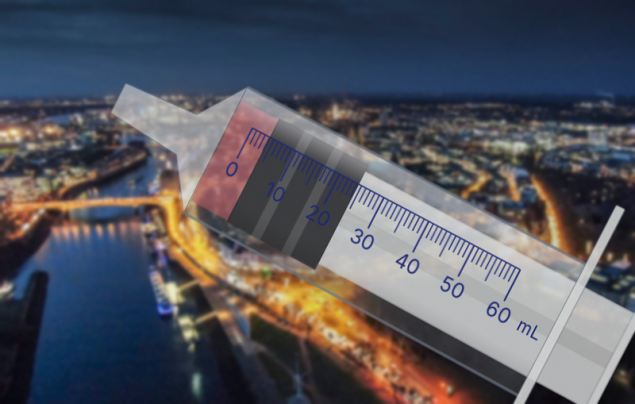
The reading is 4,mL
